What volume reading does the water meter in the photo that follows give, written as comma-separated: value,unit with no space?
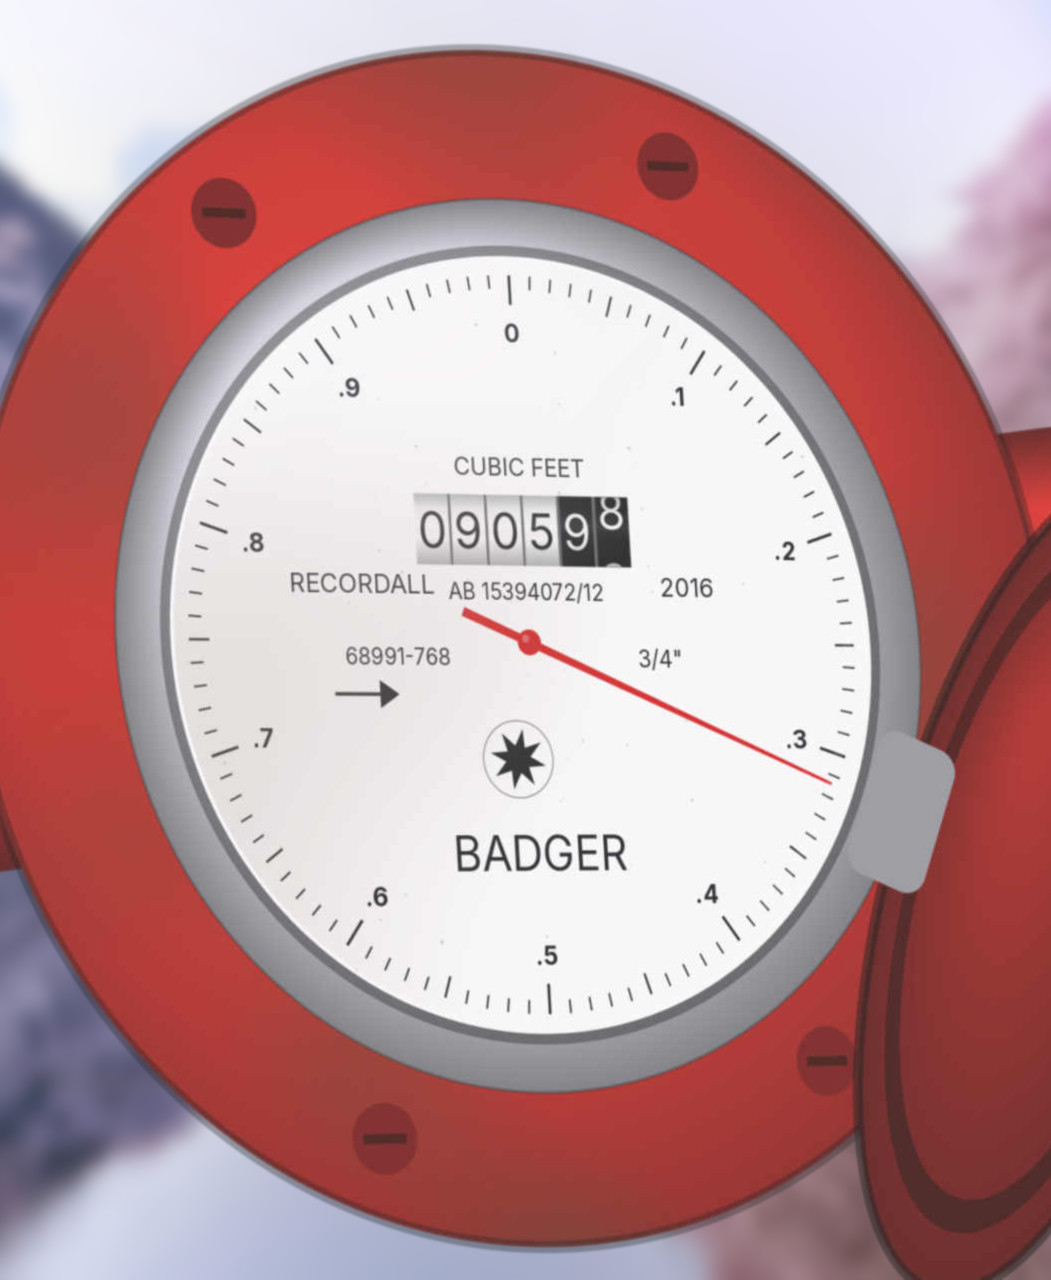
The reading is 90598.31,ft³
